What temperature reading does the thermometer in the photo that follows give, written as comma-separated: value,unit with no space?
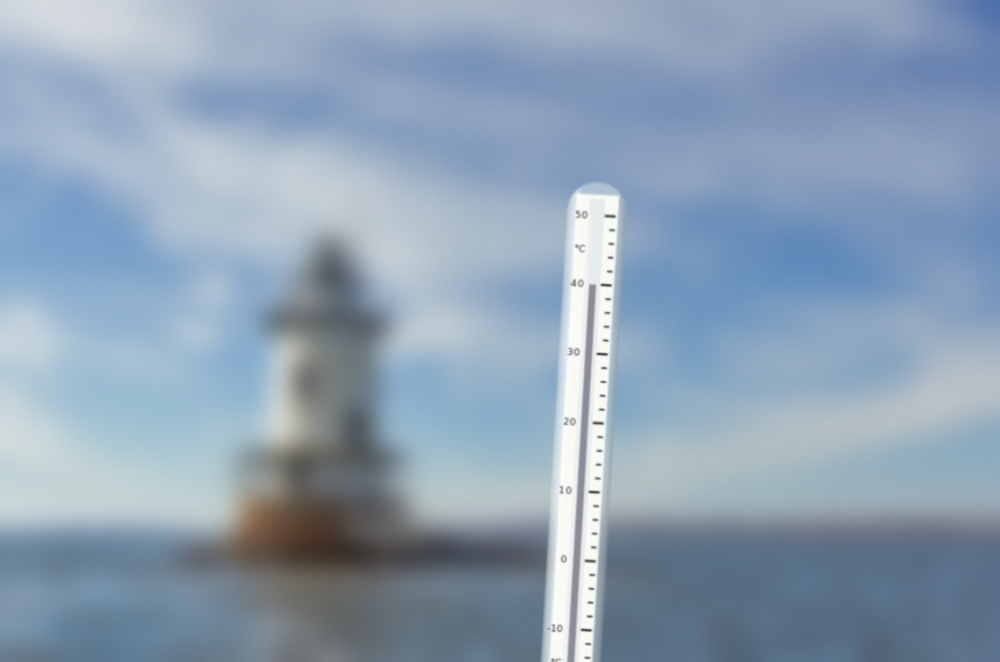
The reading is 40,°C
